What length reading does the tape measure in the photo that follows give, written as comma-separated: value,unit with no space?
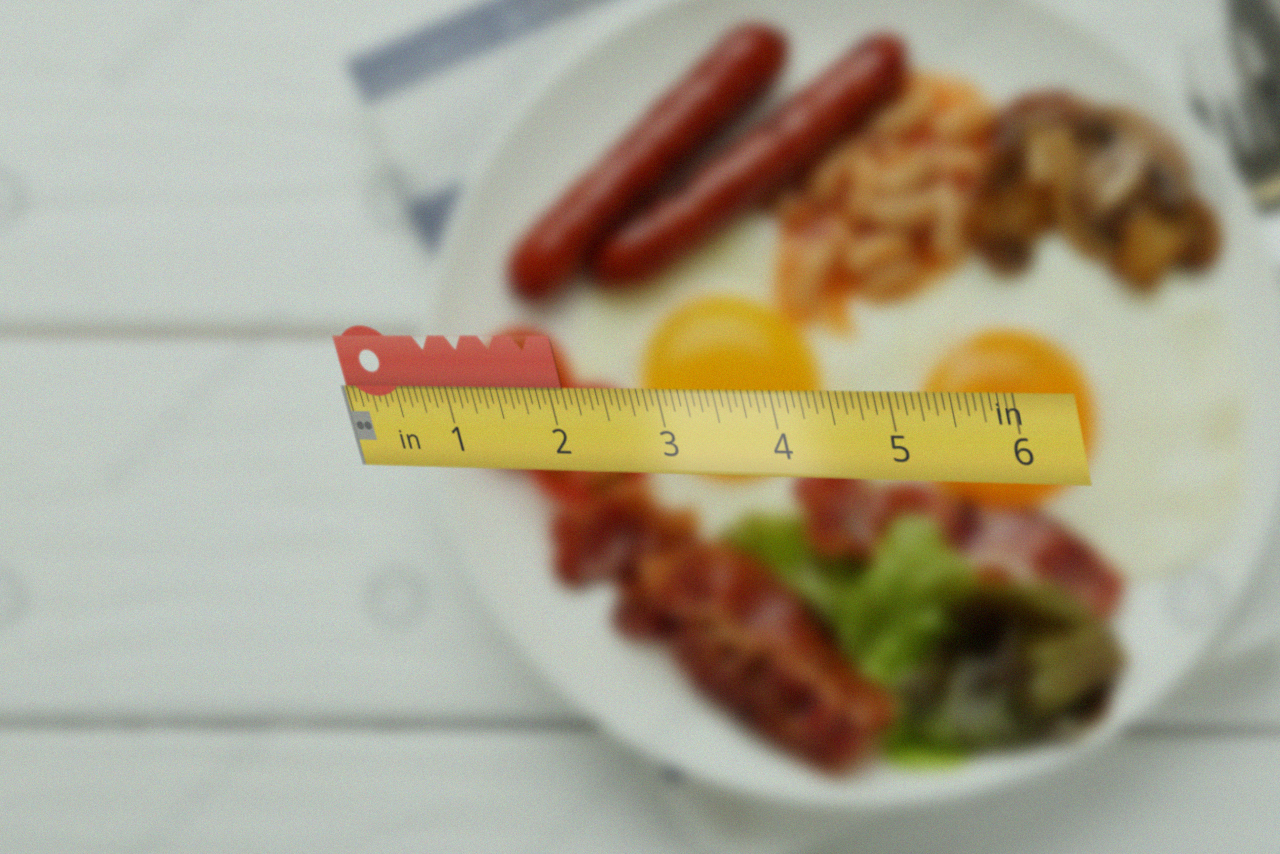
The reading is 2.125,in
